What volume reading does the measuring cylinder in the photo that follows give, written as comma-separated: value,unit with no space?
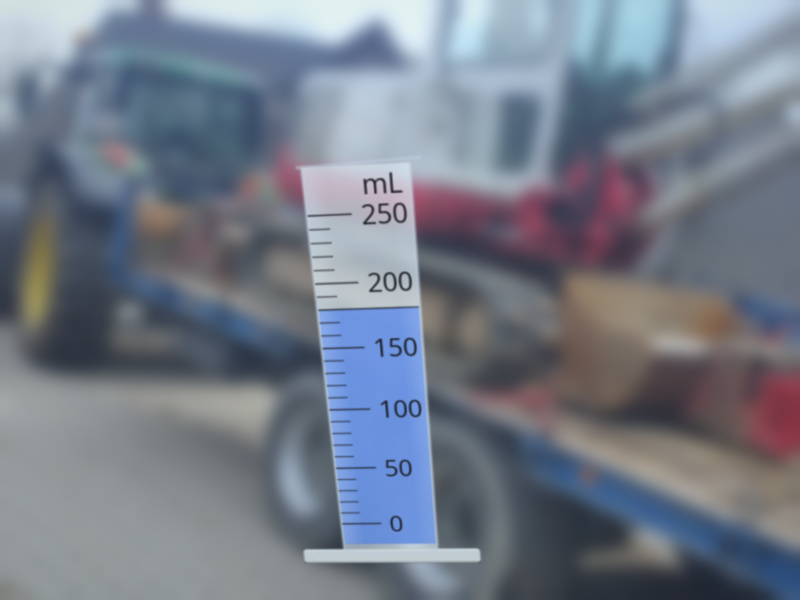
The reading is 180,mL
